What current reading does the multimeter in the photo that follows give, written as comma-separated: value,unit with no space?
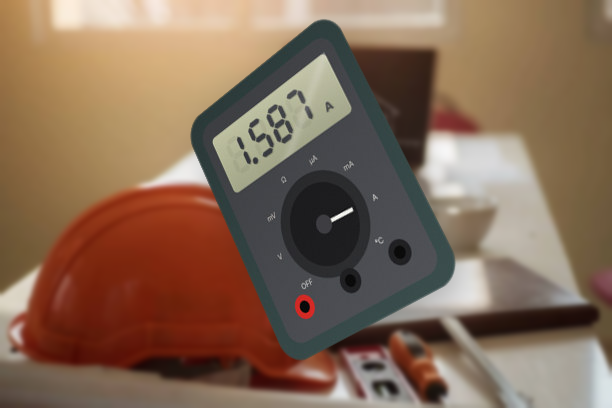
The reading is 1.587,A
